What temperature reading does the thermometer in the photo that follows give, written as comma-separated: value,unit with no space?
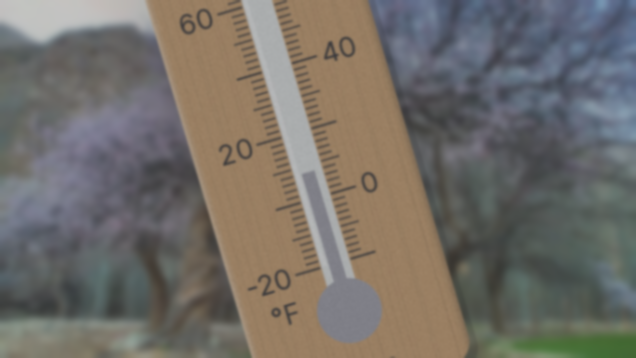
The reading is 8,°F
